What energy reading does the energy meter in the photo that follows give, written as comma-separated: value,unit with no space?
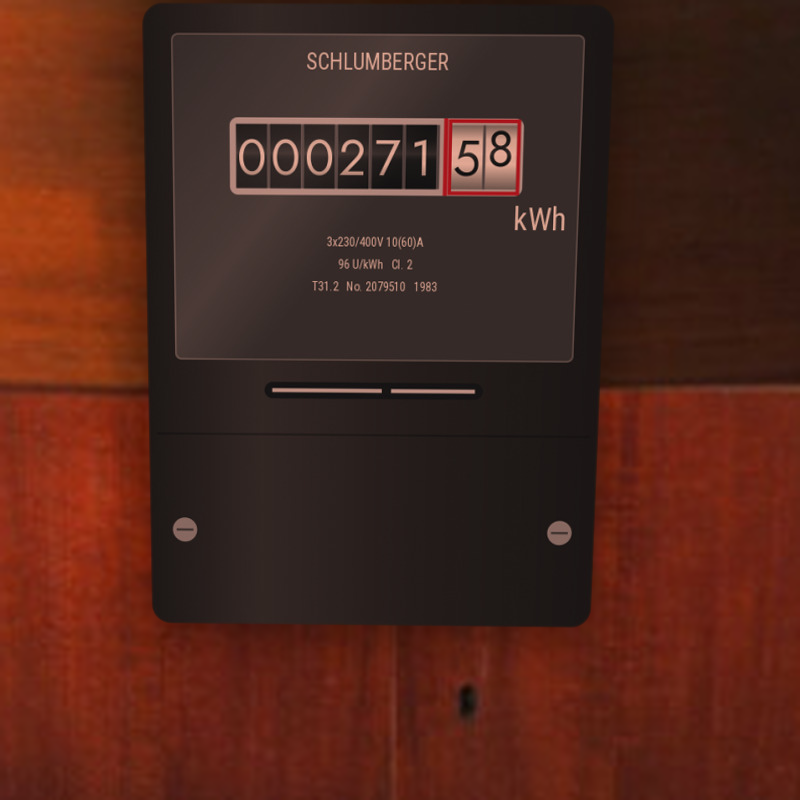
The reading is 271.58,kWh
